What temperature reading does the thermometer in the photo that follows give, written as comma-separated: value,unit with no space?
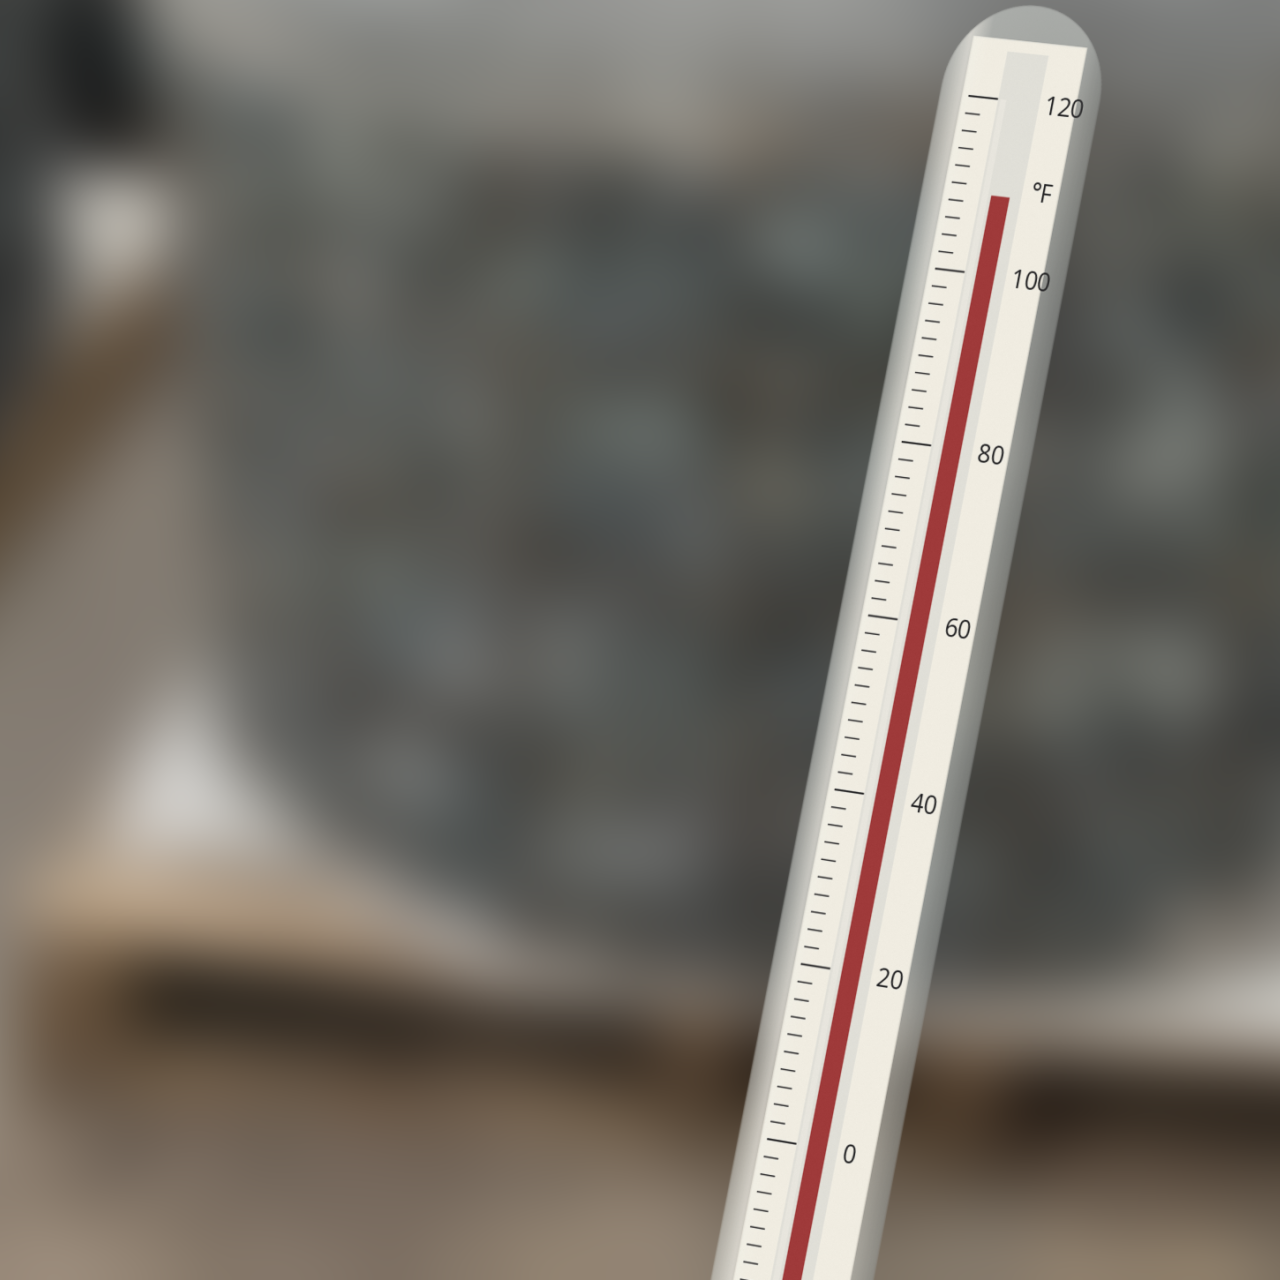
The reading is 109,°F
